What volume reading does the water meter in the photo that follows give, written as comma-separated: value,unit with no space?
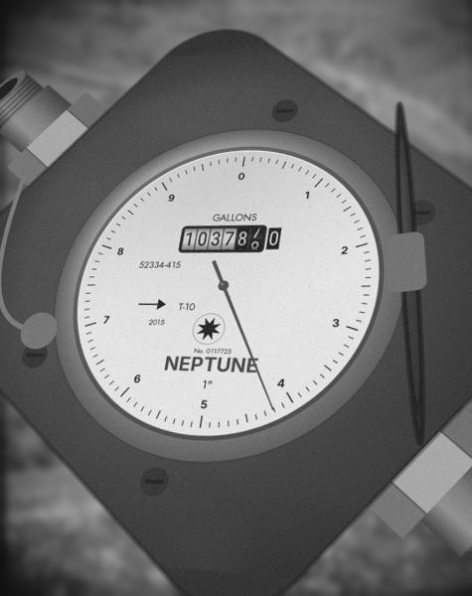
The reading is 1037874.2,gal
